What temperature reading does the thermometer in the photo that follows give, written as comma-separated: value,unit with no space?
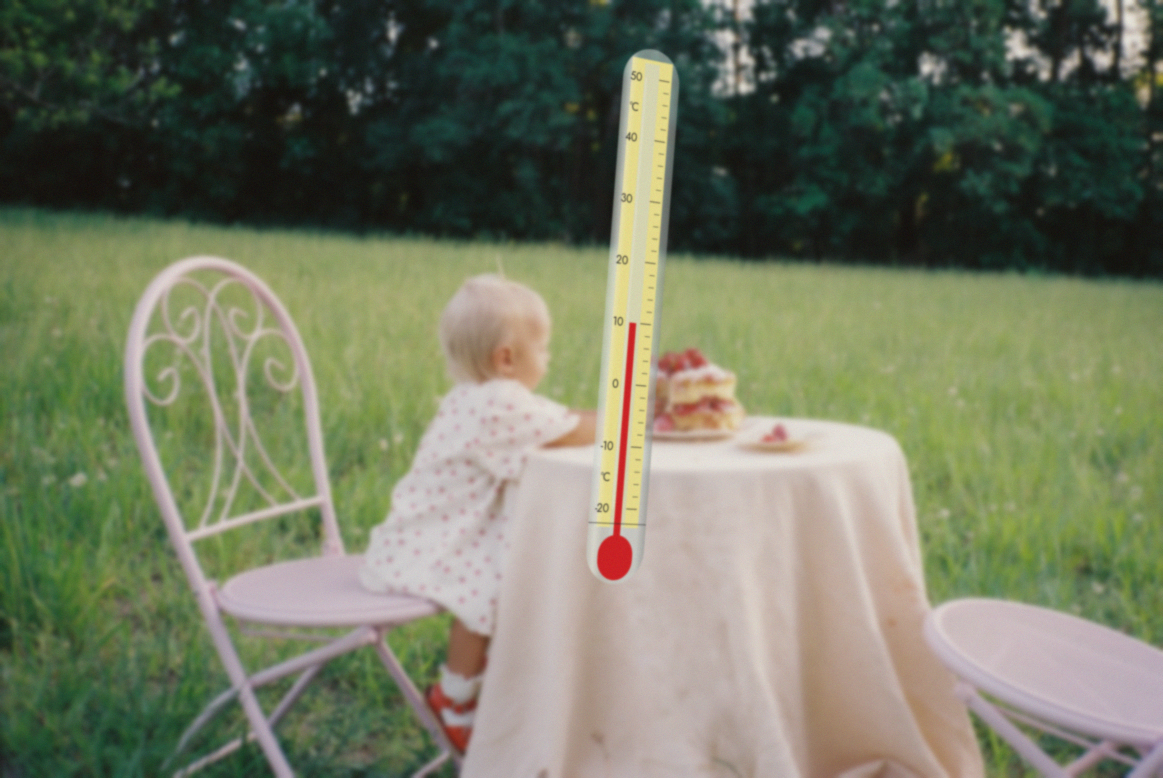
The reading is 10,°C
